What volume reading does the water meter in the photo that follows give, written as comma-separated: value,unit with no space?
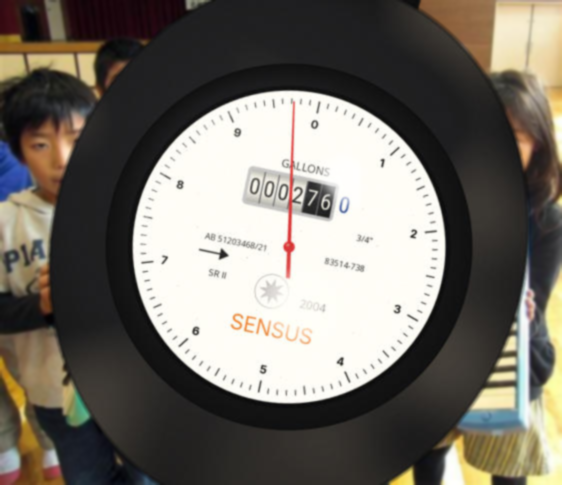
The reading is 2759.7,gal
